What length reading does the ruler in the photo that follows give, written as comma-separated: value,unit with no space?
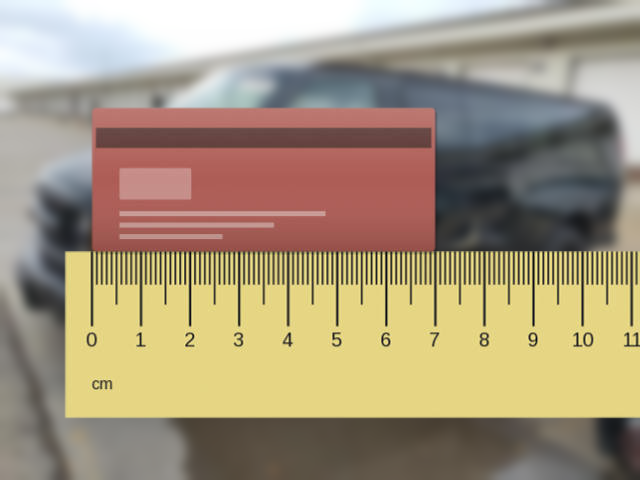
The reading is 7,cm
